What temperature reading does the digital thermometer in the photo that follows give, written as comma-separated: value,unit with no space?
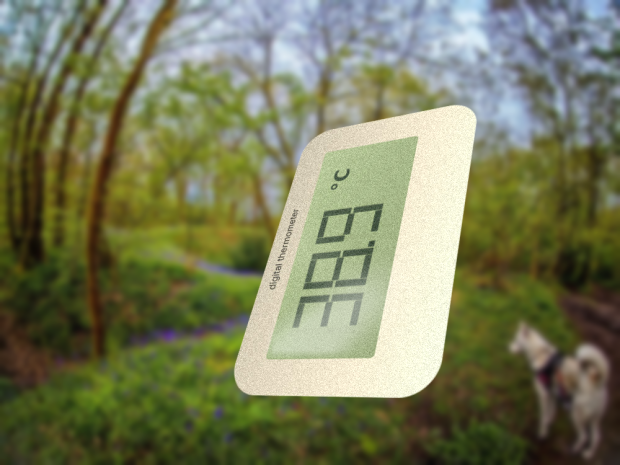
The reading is 38.9,°C
